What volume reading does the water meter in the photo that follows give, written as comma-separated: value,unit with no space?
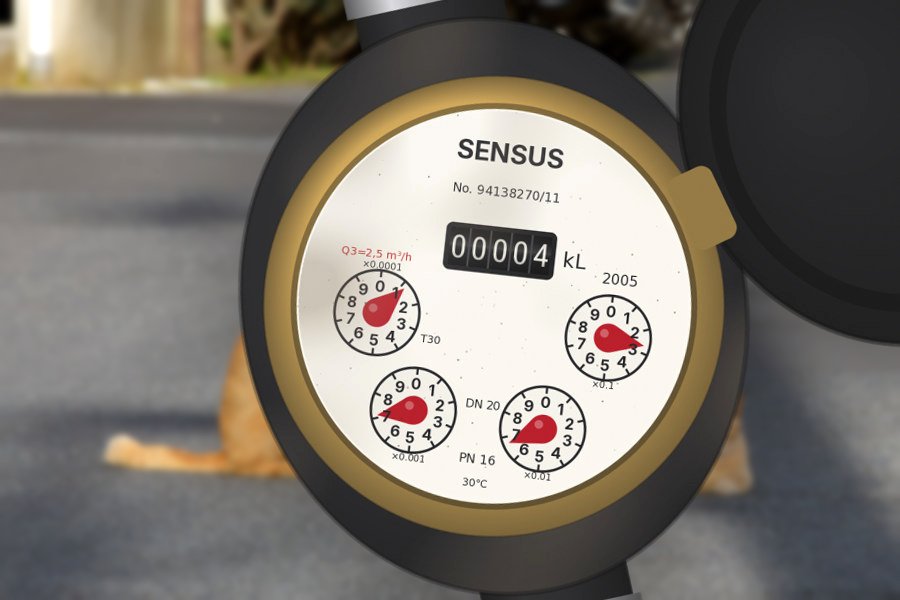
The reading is 4.2671,kL
